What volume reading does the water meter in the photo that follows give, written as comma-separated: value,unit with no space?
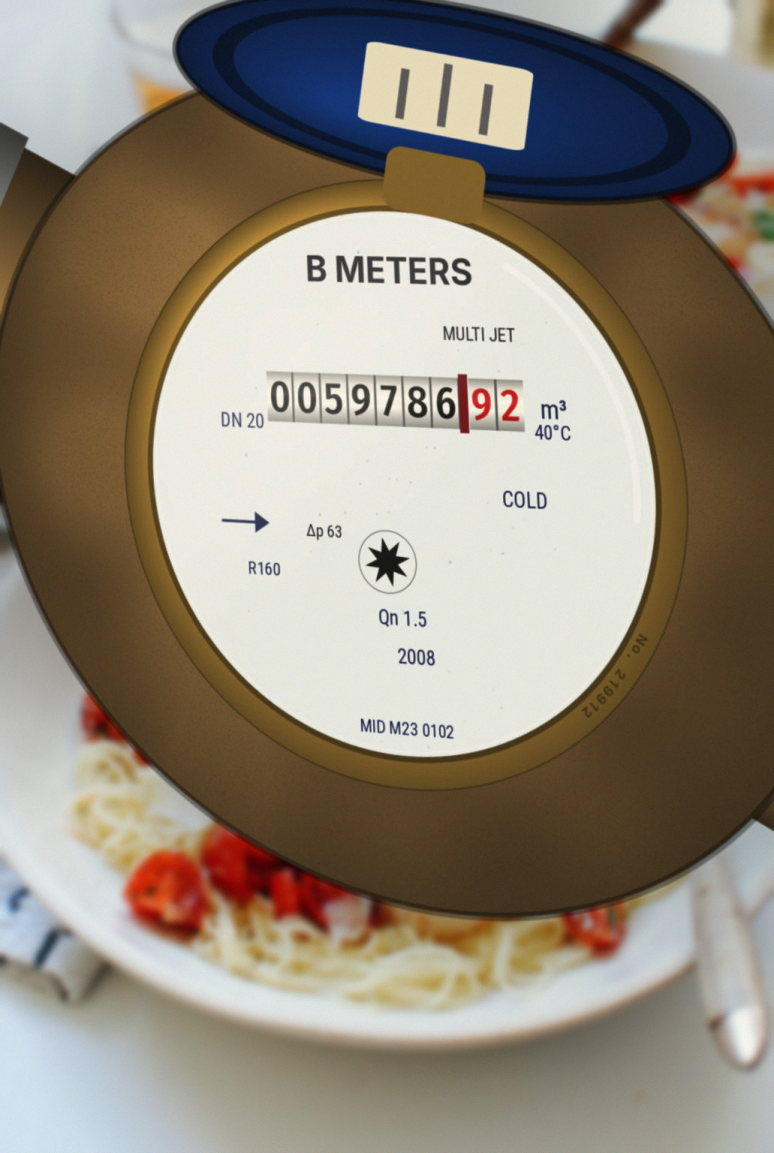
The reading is 59786.92,m³
